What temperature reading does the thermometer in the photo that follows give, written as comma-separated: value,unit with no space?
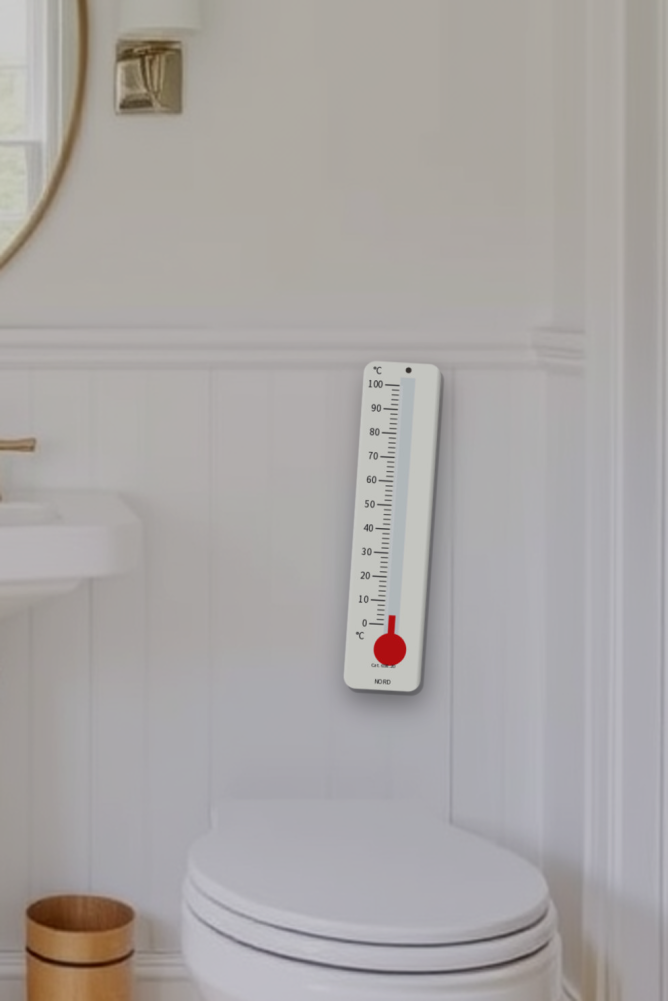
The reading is 4,°C
